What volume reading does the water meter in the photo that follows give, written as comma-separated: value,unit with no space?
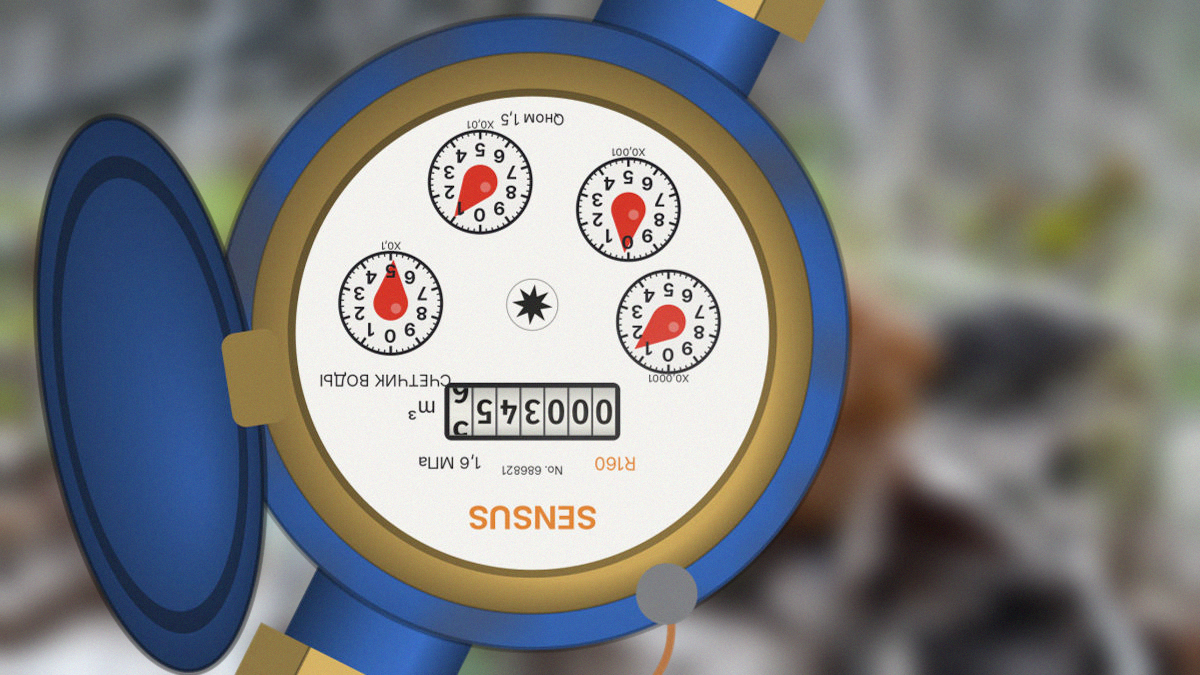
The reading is 3455.5101,m³
